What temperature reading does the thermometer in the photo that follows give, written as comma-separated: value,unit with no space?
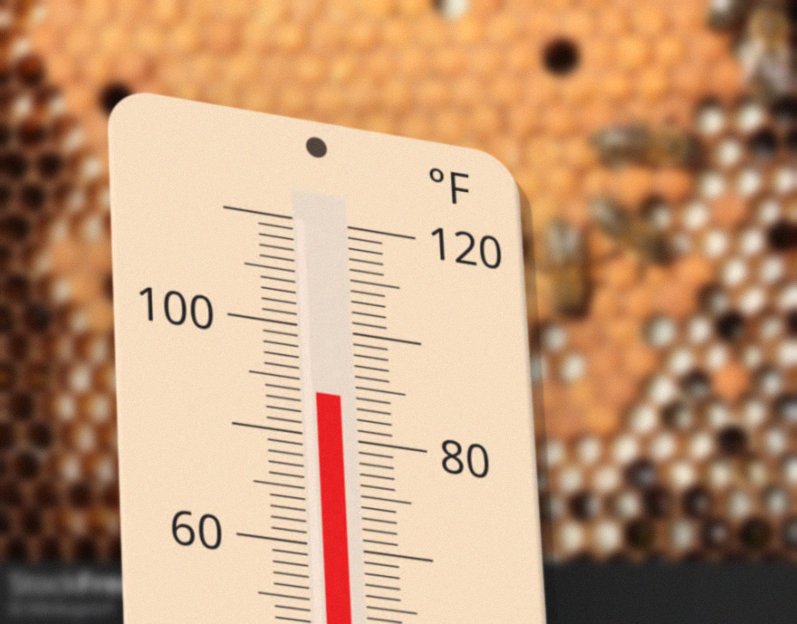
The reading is 88,°F
